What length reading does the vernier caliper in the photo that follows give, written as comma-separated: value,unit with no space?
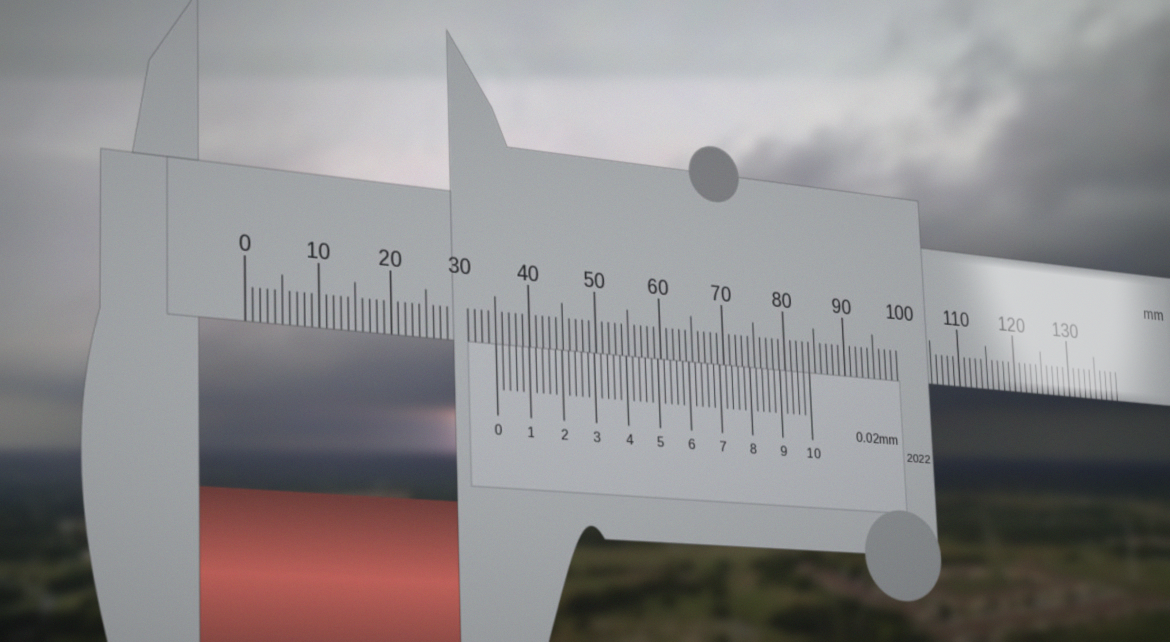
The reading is 35.0,mm
